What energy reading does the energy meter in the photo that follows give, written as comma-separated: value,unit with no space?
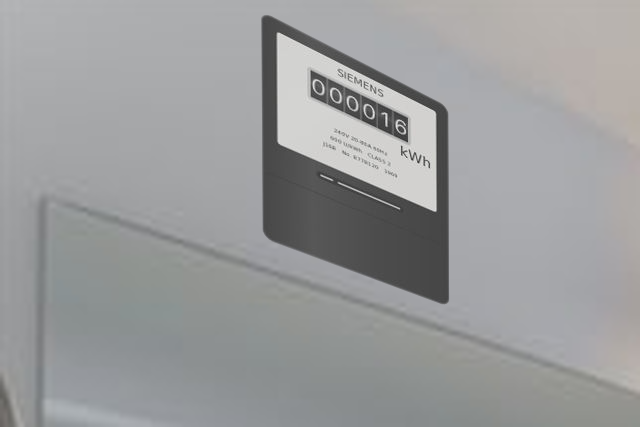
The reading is 16,kWh
